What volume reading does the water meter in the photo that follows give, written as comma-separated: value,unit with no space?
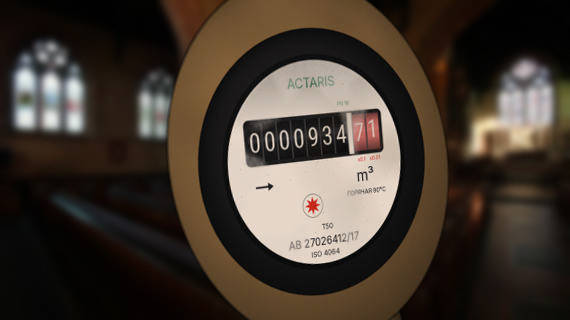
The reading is 934.71,m³
